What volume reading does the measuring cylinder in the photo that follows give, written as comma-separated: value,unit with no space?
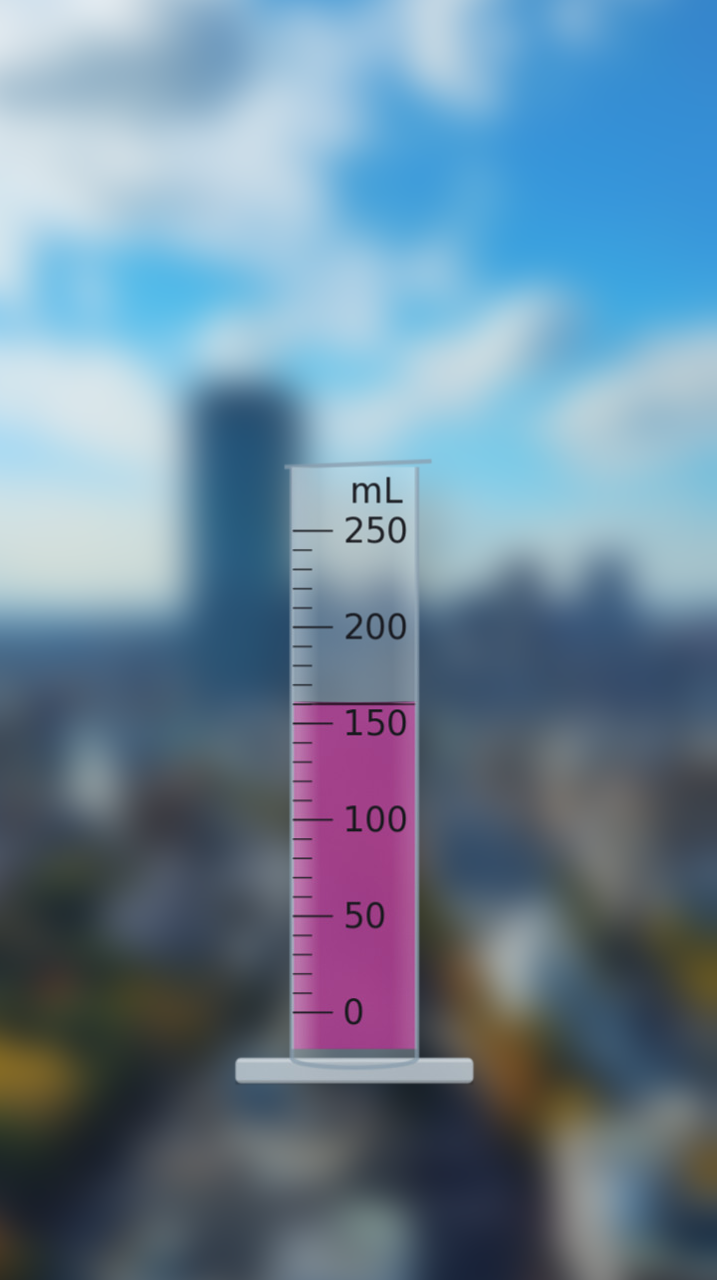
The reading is 160,mL
